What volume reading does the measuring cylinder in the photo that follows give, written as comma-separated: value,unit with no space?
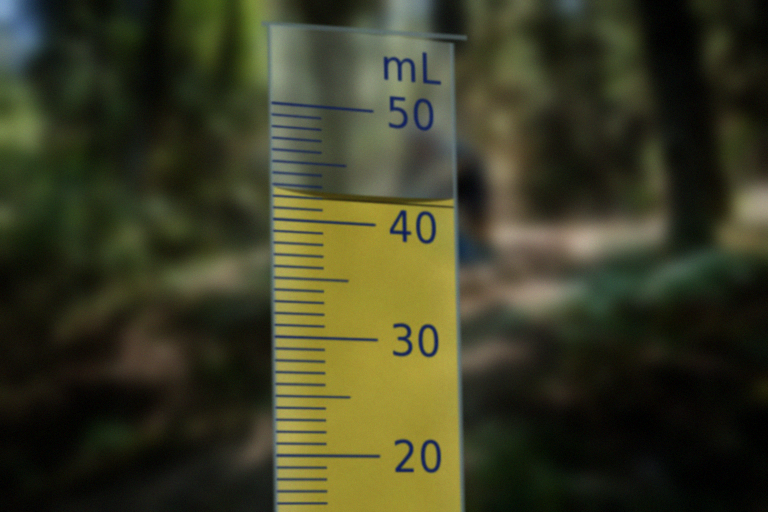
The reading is 42,mL
